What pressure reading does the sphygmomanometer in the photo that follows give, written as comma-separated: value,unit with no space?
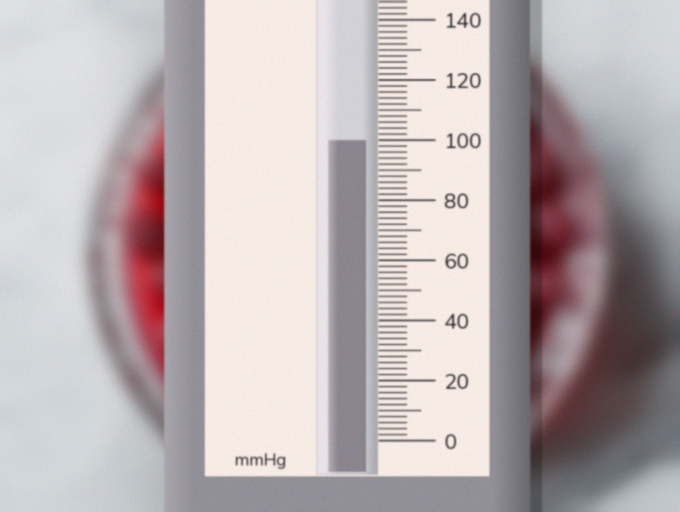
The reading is 100,mmHg
